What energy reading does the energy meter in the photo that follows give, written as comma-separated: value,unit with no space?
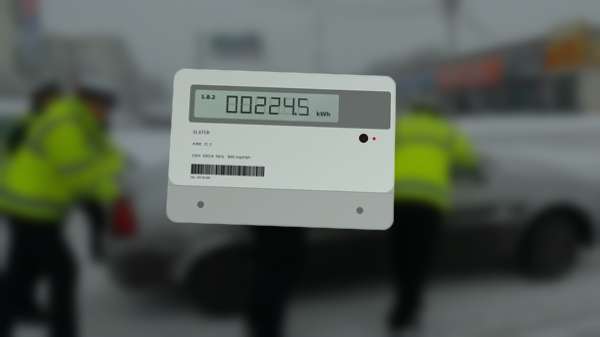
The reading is 224.5,kWh
